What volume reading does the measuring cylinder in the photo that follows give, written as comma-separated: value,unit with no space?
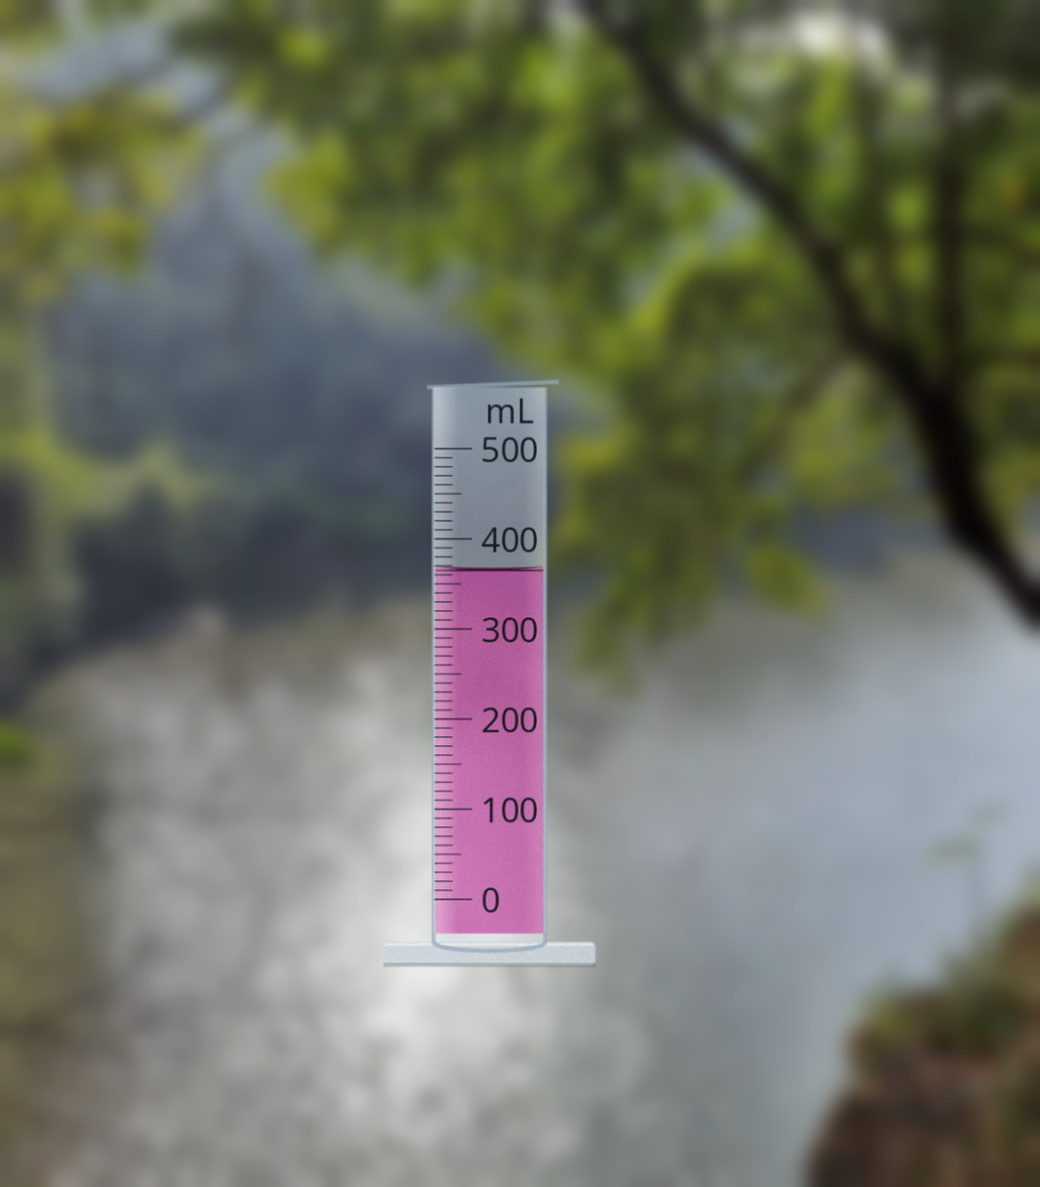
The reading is 365,mL
